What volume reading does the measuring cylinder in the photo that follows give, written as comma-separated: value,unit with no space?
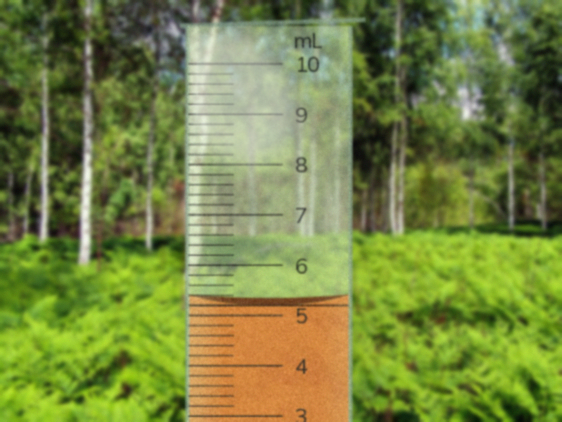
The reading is 5.2,mL
